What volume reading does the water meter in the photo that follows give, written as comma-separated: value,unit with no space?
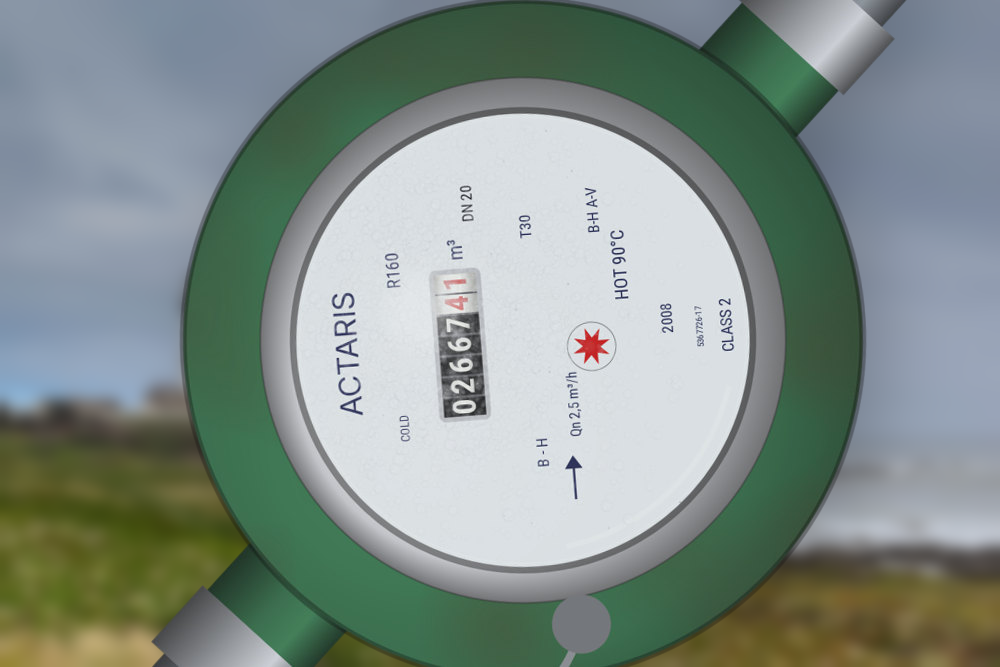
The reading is 2667.41,m³
